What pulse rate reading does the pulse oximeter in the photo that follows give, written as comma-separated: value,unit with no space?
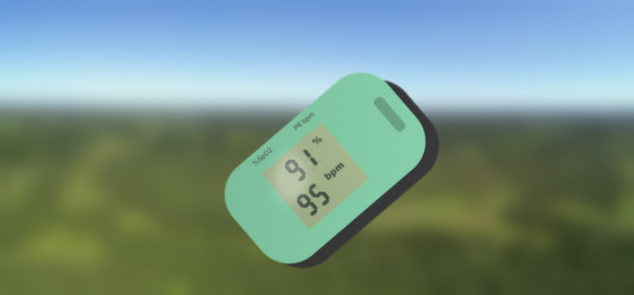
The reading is 95,bpm
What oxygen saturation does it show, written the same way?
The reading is 91,%
